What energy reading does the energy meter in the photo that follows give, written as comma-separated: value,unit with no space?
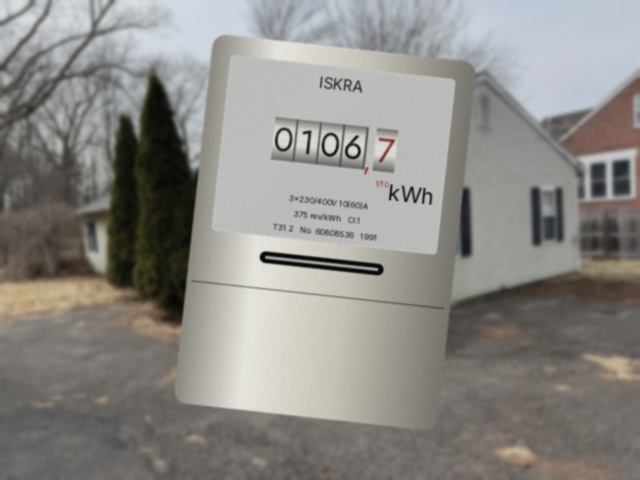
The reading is 106.7,kWh
